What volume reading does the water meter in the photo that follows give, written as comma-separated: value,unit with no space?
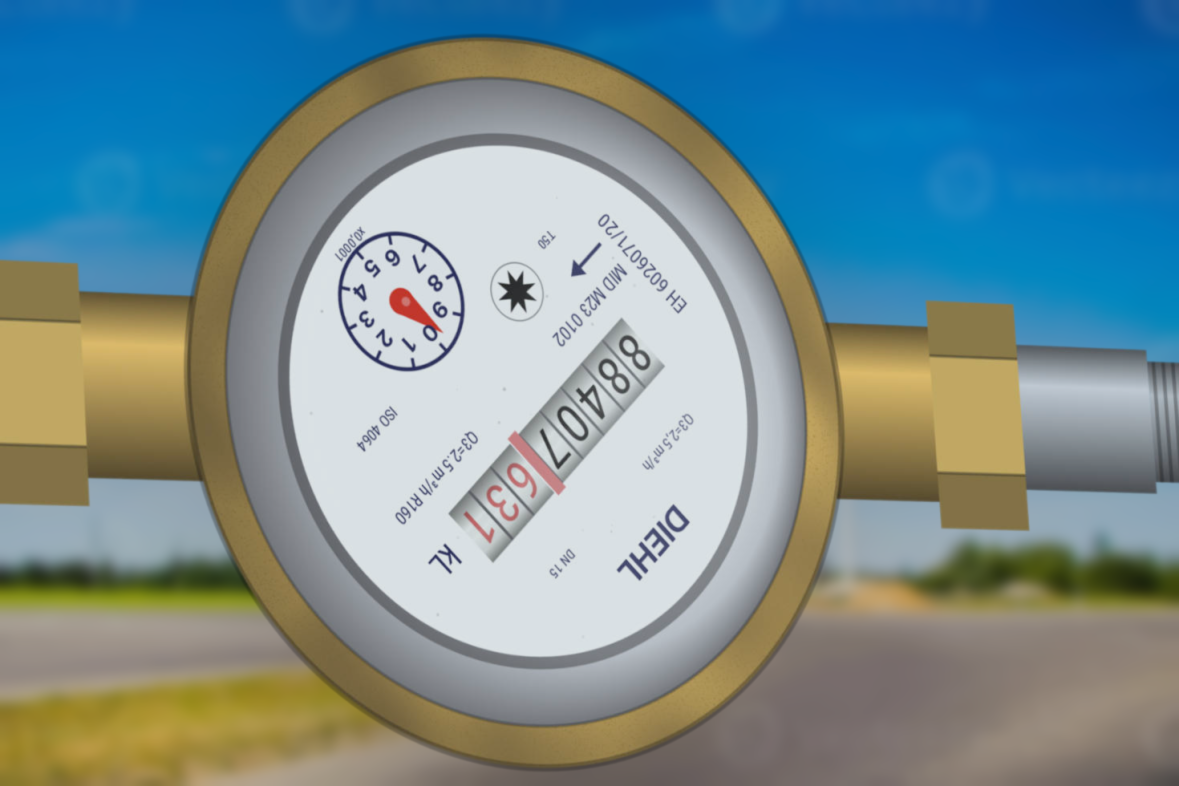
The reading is 88407.6309,kL
